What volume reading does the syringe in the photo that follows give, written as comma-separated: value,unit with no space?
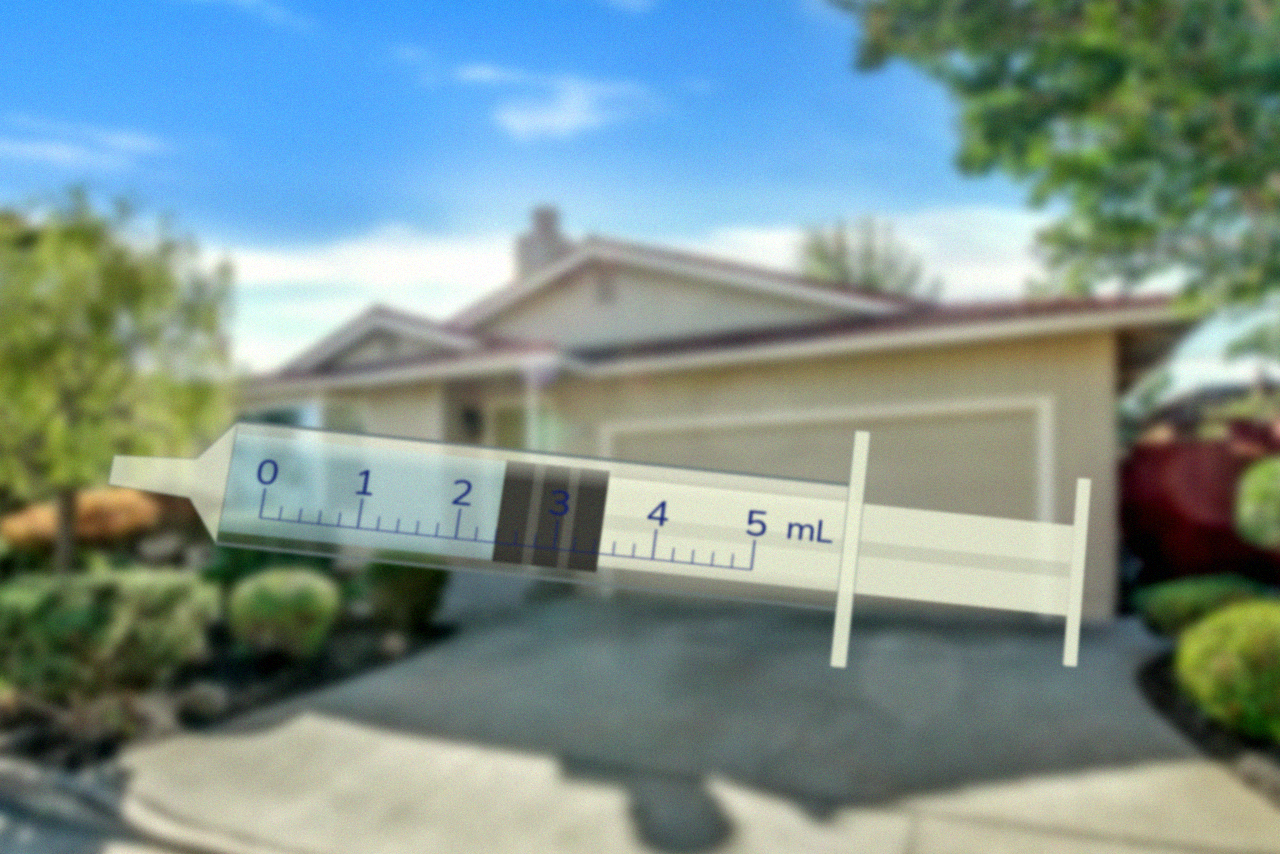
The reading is 2.4,mL
